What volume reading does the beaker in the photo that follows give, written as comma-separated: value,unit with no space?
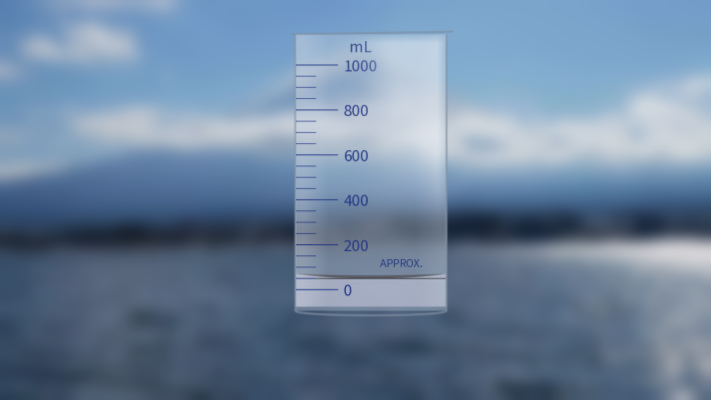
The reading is 50,mL
